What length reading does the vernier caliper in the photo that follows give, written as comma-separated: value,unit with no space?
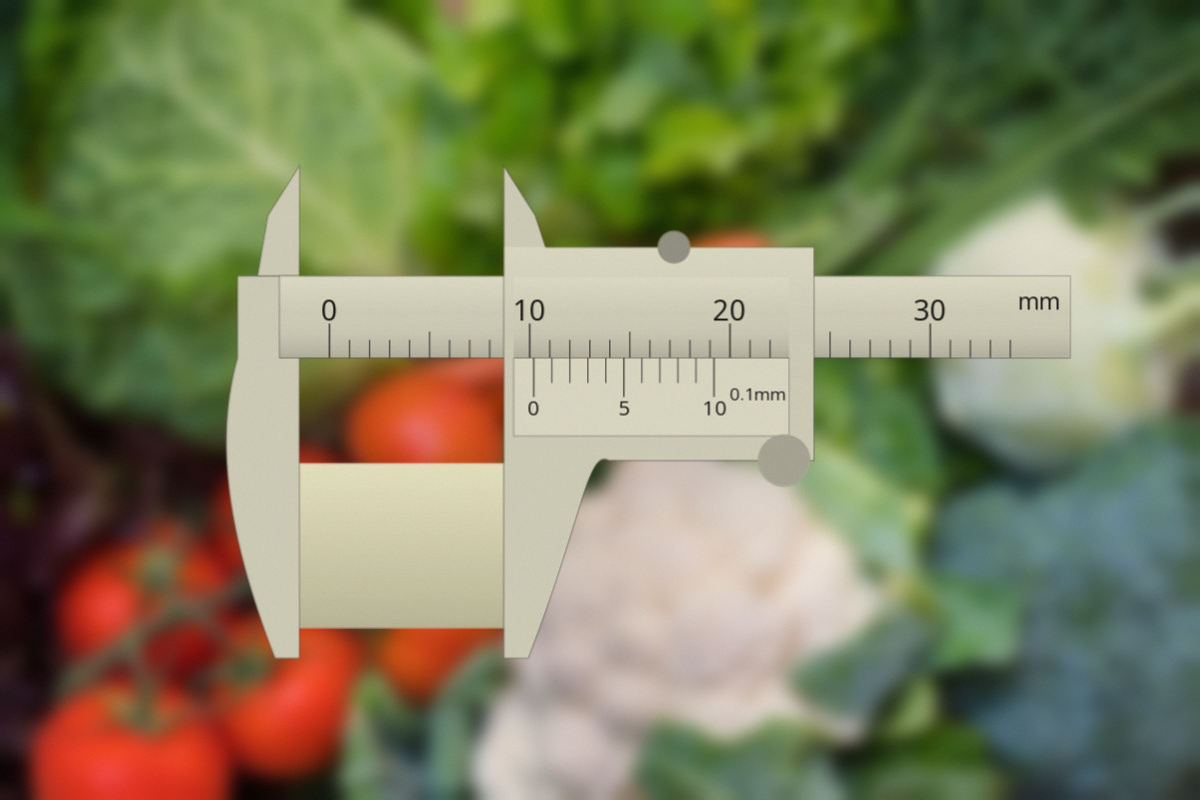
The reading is 10.2,mm
